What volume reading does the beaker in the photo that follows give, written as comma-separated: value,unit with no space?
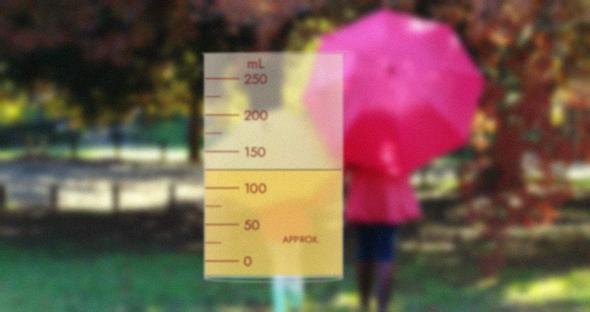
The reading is 125,mL
